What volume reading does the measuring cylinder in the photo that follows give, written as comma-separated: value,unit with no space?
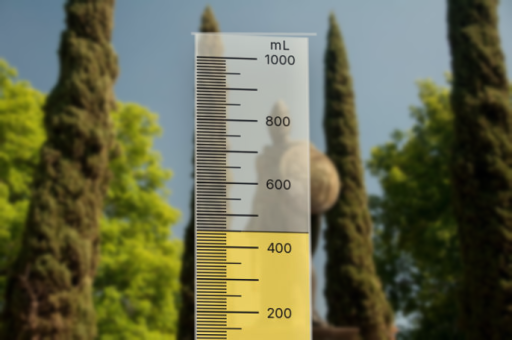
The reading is 450,mL
